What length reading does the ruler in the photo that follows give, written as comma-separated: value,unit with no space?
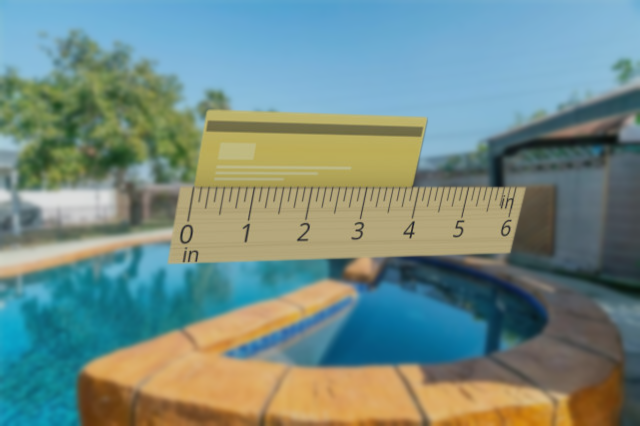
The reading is 3.875,in
